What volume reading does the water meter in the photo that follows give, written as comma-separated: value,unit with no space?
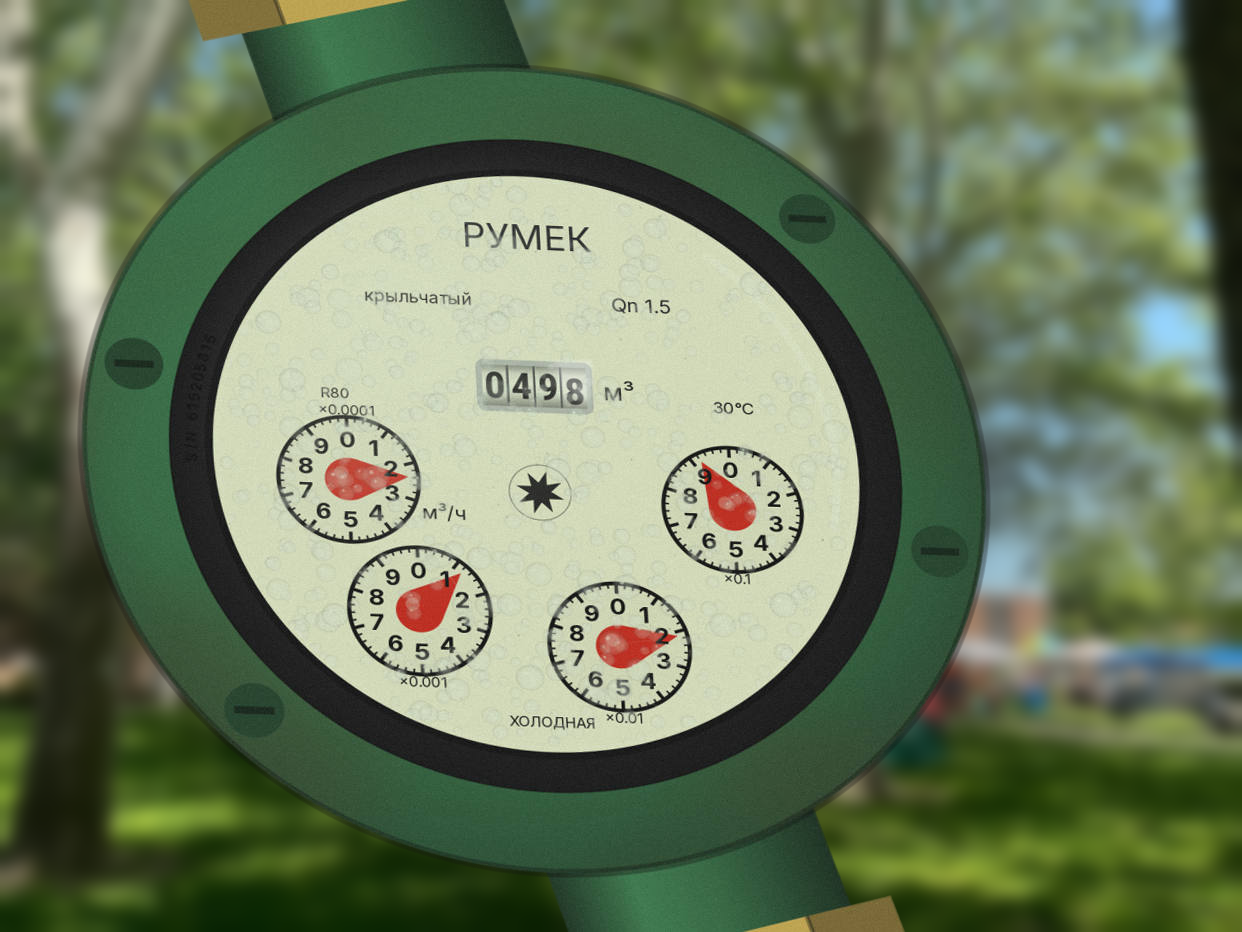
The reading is 497.9212,m³
